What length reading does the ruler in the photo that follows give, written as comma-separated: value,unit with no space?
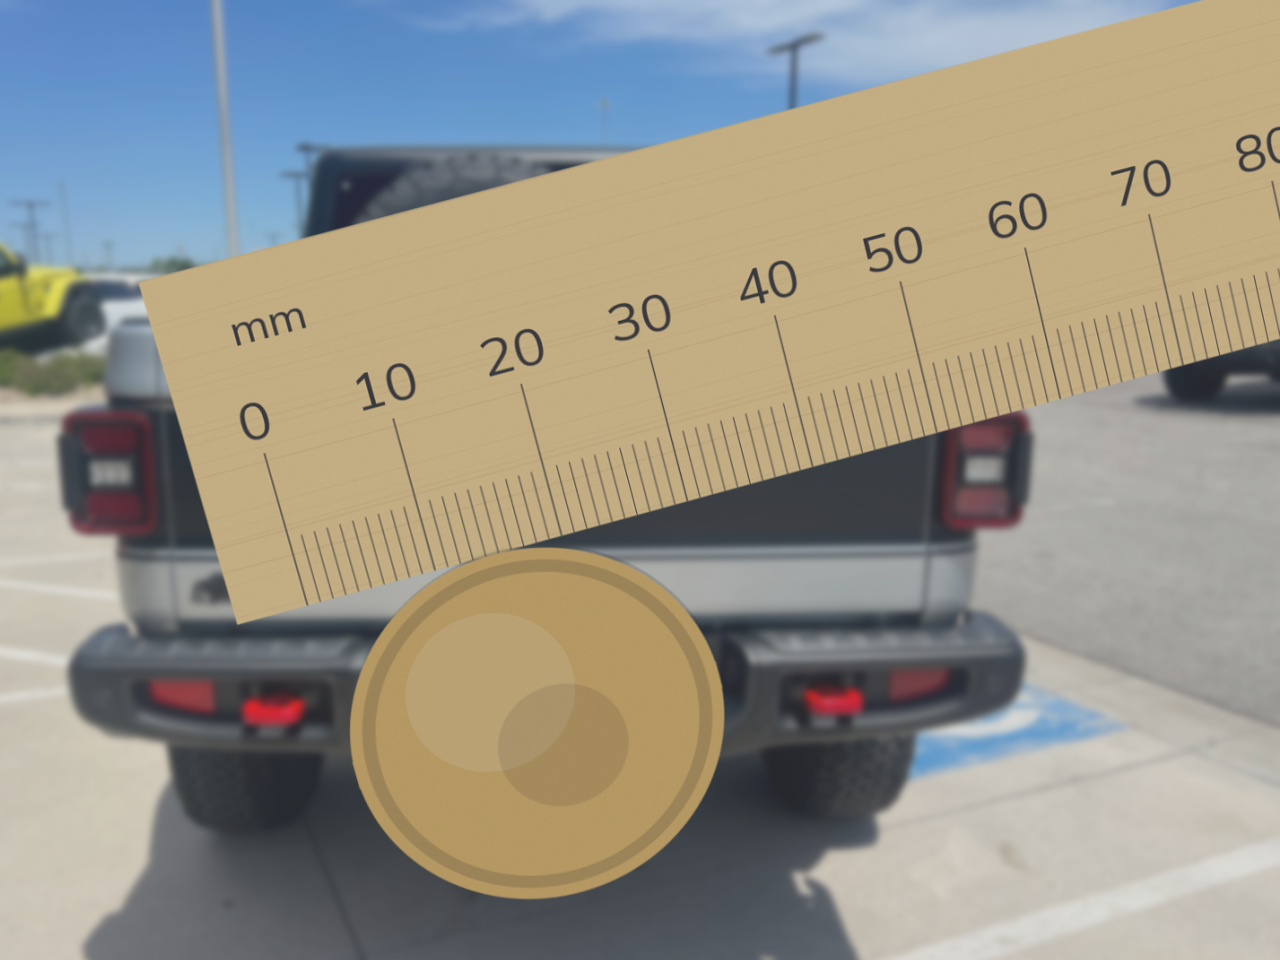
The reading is 29,mm
